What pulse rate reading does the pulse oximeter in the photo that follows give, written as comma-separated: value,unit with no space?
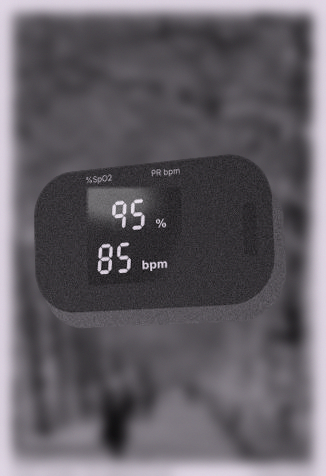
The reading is 85,bpm
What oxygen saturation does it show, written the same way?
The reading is 95,%
